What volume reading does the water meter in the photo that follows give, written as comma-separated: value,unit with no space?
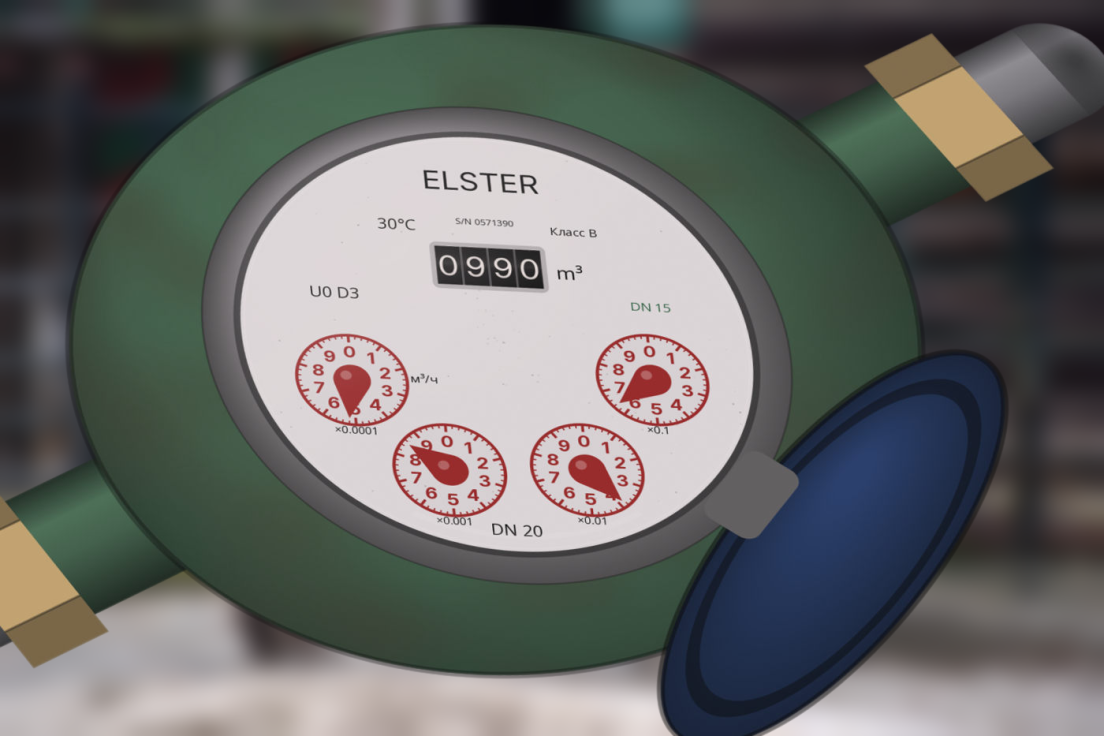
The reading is 990.6385,m³
